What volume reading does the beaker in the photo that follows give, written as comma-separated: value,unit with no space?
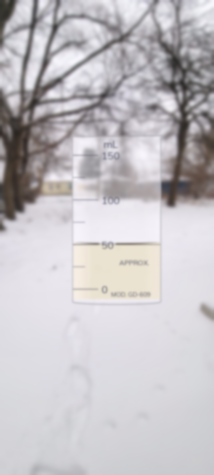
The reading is 50,mL
